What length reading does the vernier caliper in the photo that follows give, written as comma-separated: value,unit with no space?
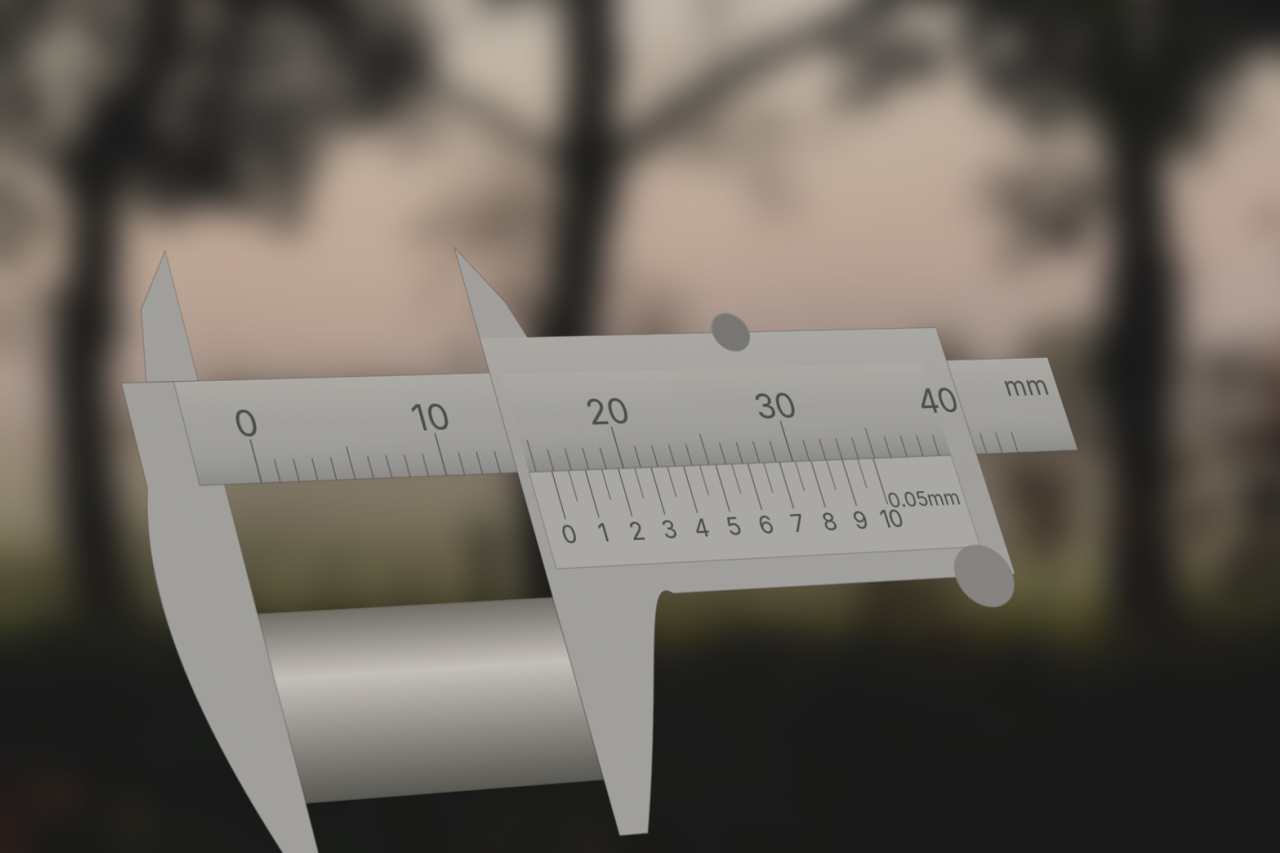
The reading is 15.9,mm
